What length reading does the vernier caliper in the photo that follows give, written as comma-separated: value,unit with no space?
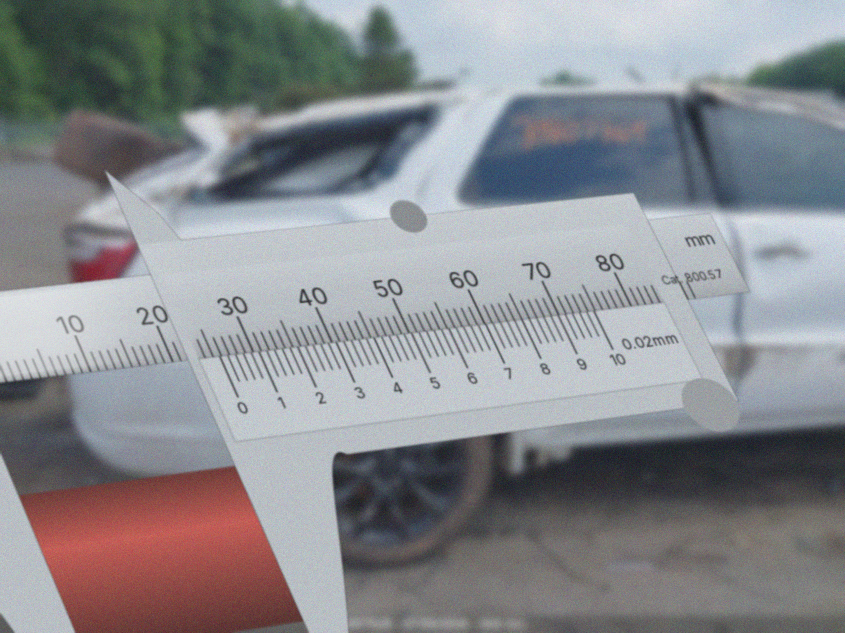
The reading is 25.8,mm
